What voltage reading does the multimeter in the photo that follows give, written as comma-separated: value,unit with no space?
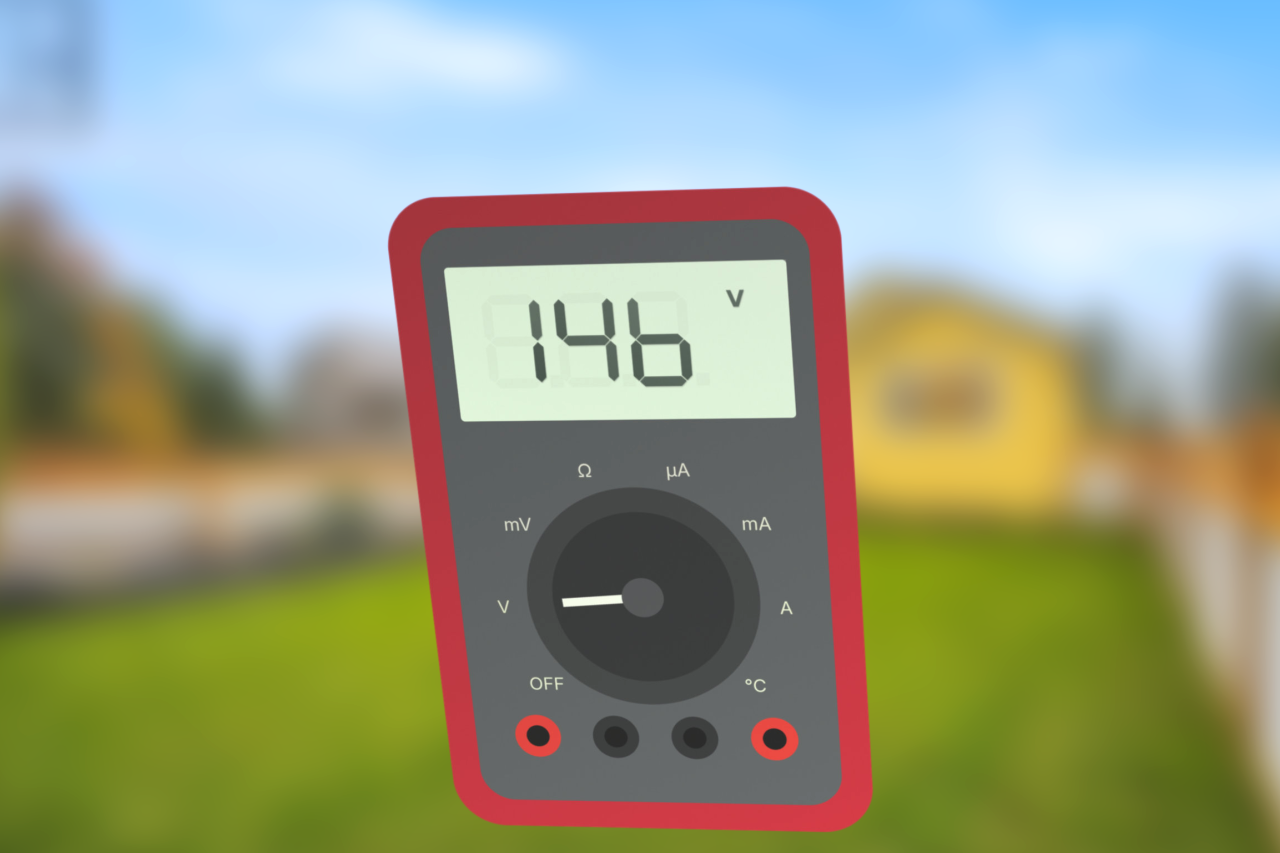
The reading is 146,V
